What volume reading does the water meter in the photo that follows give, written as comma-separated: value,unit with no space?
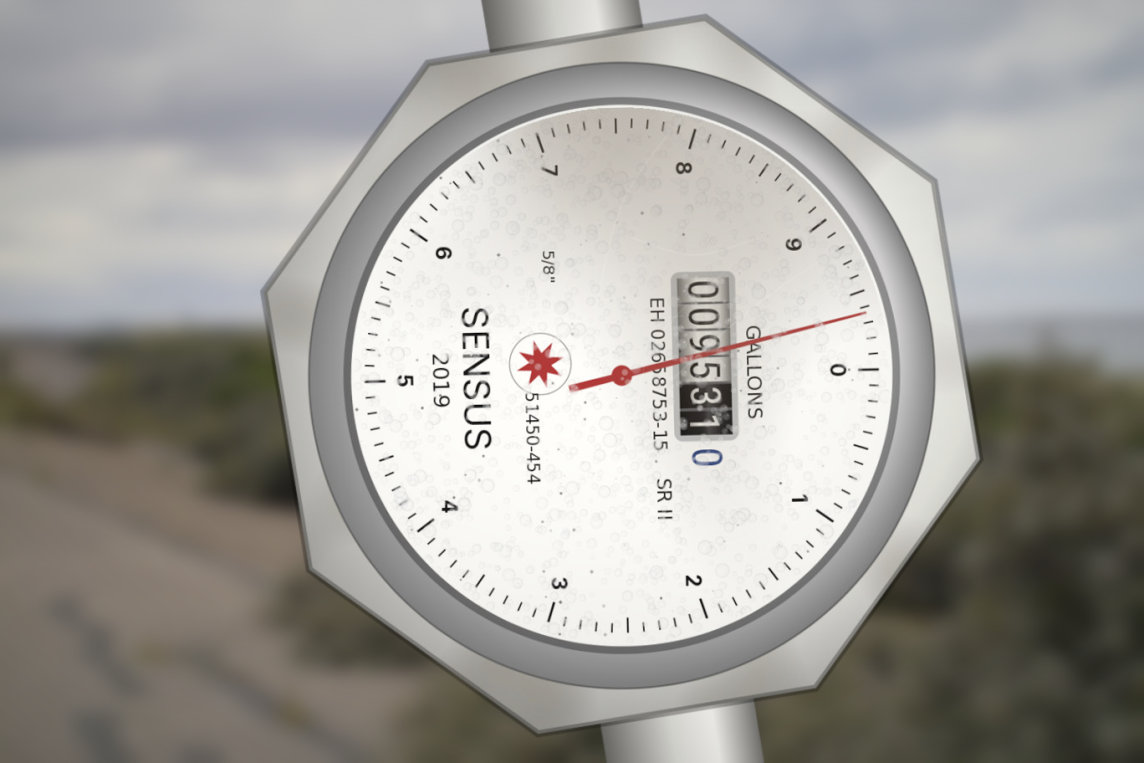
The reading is 95309.6,gal
